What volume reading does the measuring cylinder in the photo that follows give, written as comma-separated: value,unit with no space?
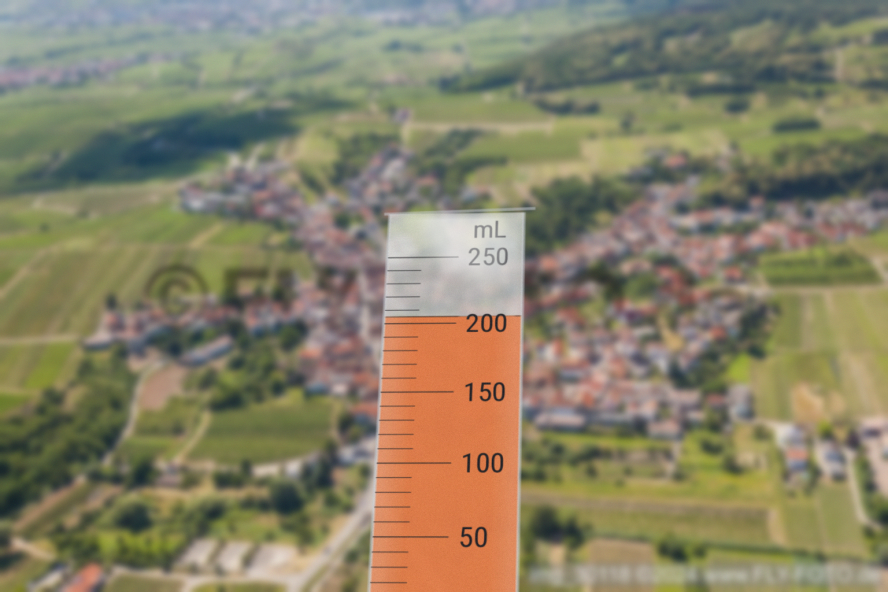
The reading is 205,mL
